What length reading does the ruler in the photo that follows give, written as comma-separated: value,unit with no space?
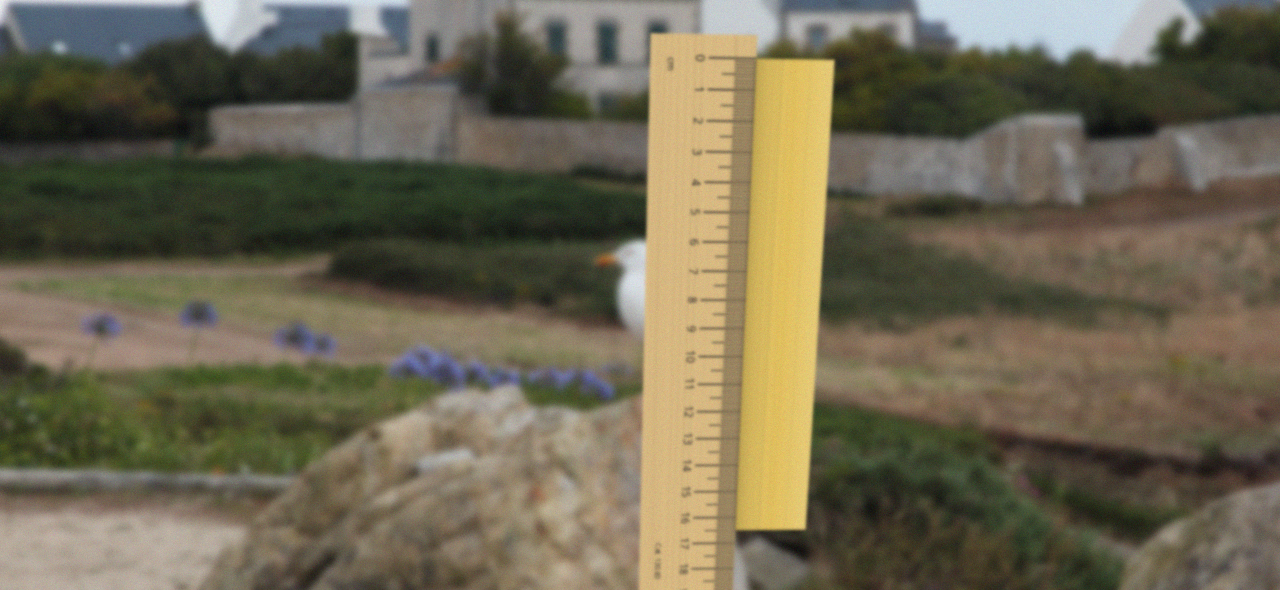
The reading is 16.5,cm
